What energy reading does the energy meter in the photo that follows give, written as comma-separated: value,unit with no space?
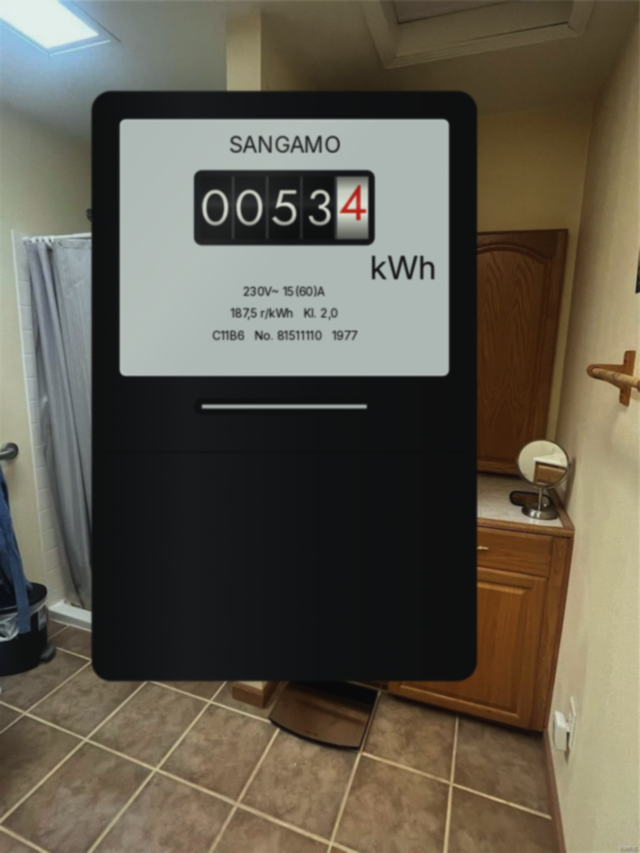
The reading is 53.4,kWh
